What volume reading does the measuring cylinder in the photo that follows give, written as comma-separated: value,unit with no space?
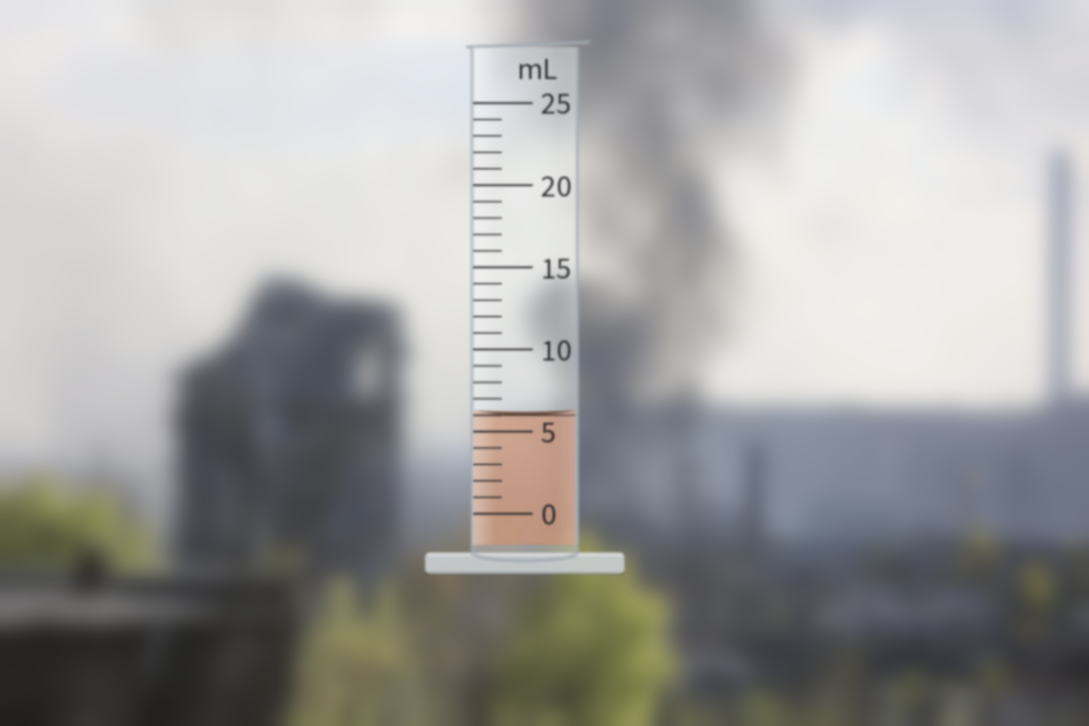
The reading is 6,mL
